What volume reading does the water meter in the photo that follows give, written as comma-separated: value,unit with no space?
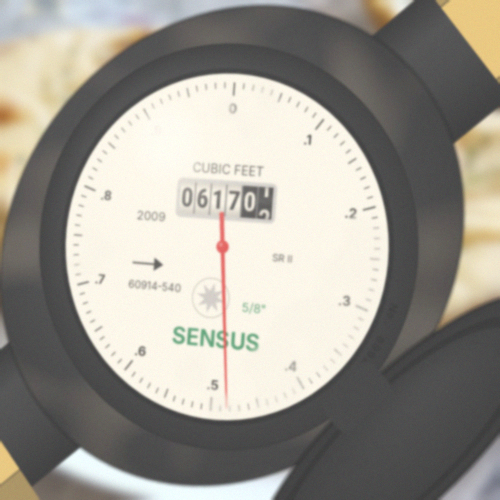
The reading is 61701.48,ft³
